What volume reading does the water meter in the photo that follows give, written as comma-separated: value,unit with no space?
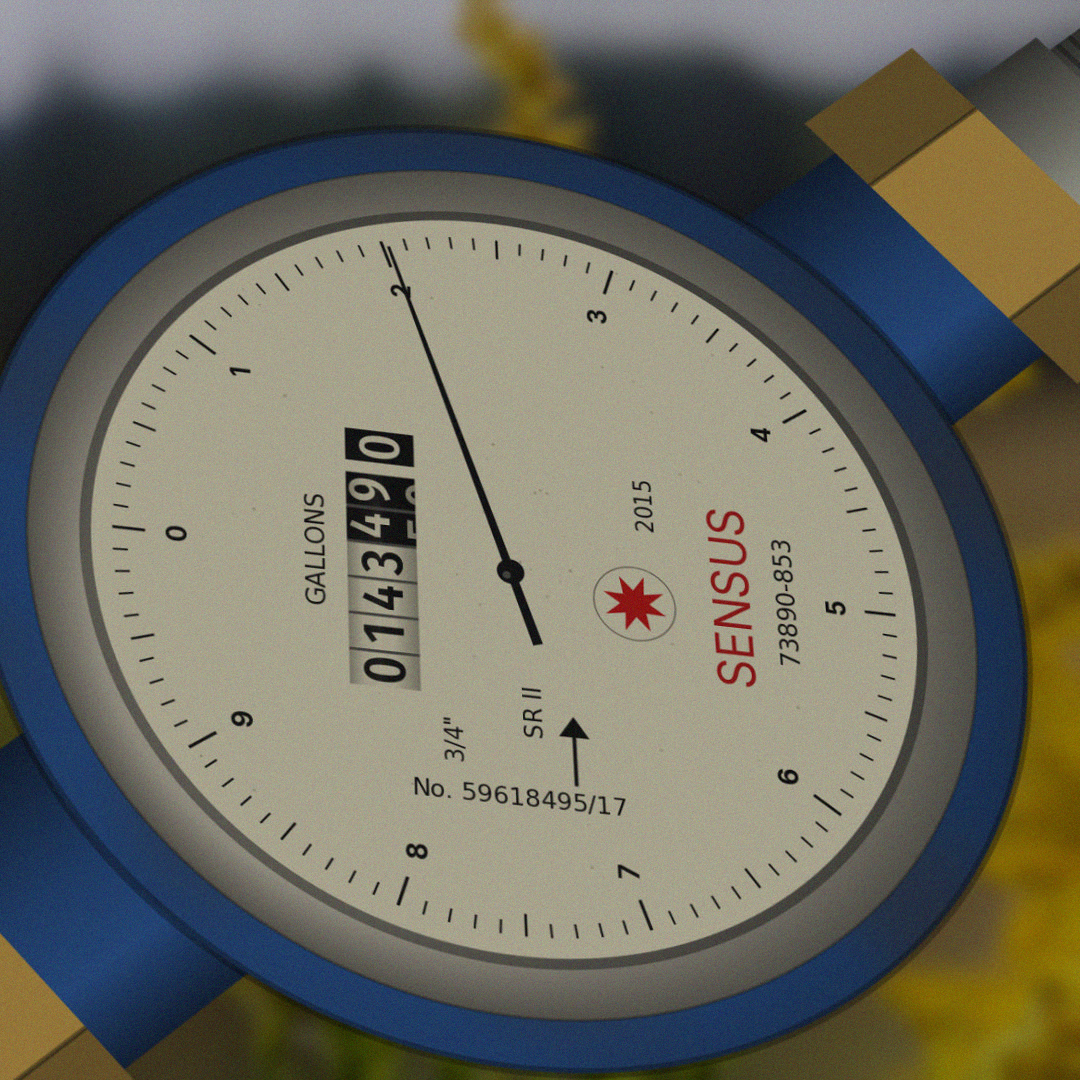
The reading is 143492.0,gal
